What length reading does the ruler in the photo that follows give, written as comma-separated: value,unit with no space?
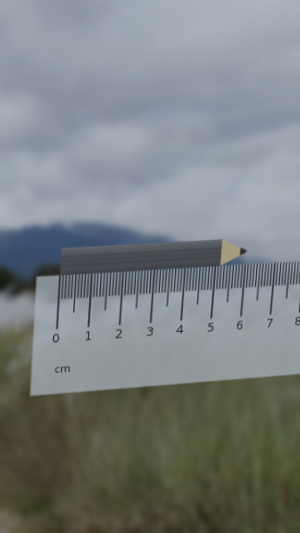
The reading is 6,cm
